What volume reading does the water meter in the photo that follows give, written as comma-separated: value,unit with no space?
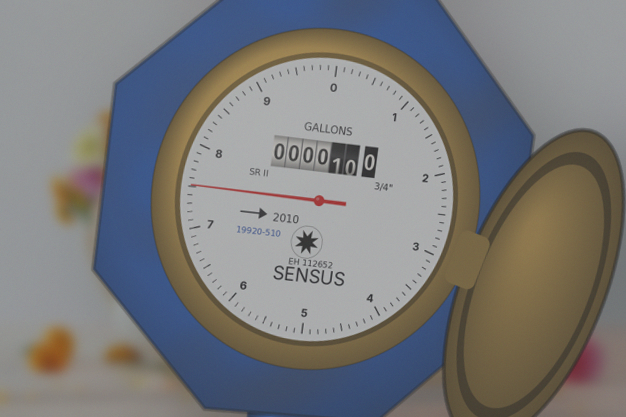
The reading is 97.5,gal
